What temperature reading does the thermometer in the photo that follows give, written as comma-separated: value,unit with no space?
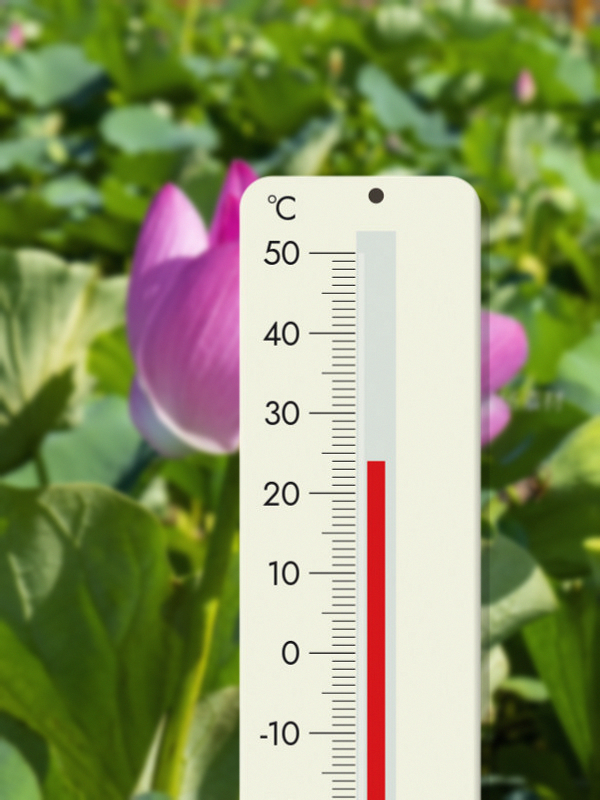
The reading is 24,°C
